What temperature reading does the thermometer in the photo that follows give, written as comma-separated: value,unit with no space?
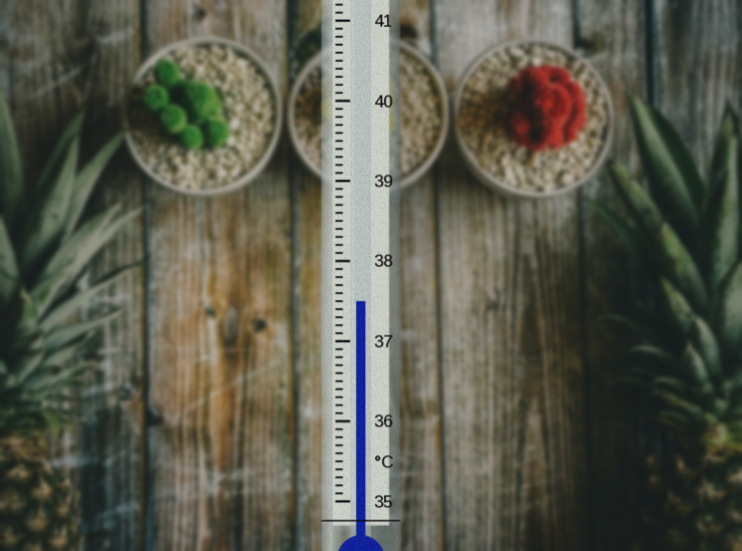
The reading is 37.5,°C
